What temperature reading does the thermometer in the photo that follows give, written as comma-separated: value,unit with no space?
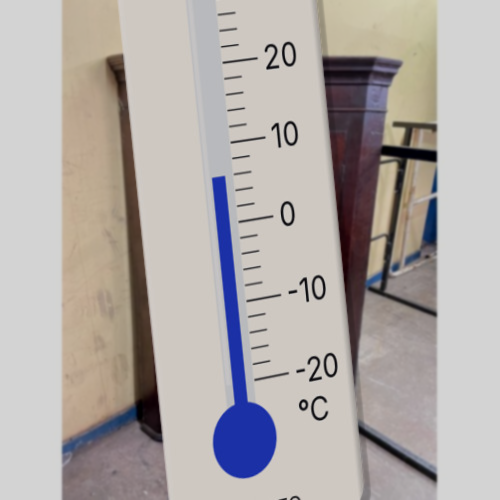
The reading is 6,°C
